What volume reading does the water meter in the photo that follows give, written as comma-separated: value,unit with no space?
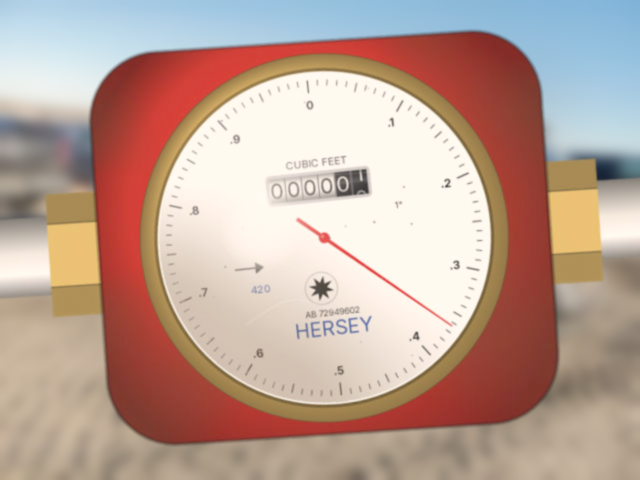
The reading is 1.36,ft³
